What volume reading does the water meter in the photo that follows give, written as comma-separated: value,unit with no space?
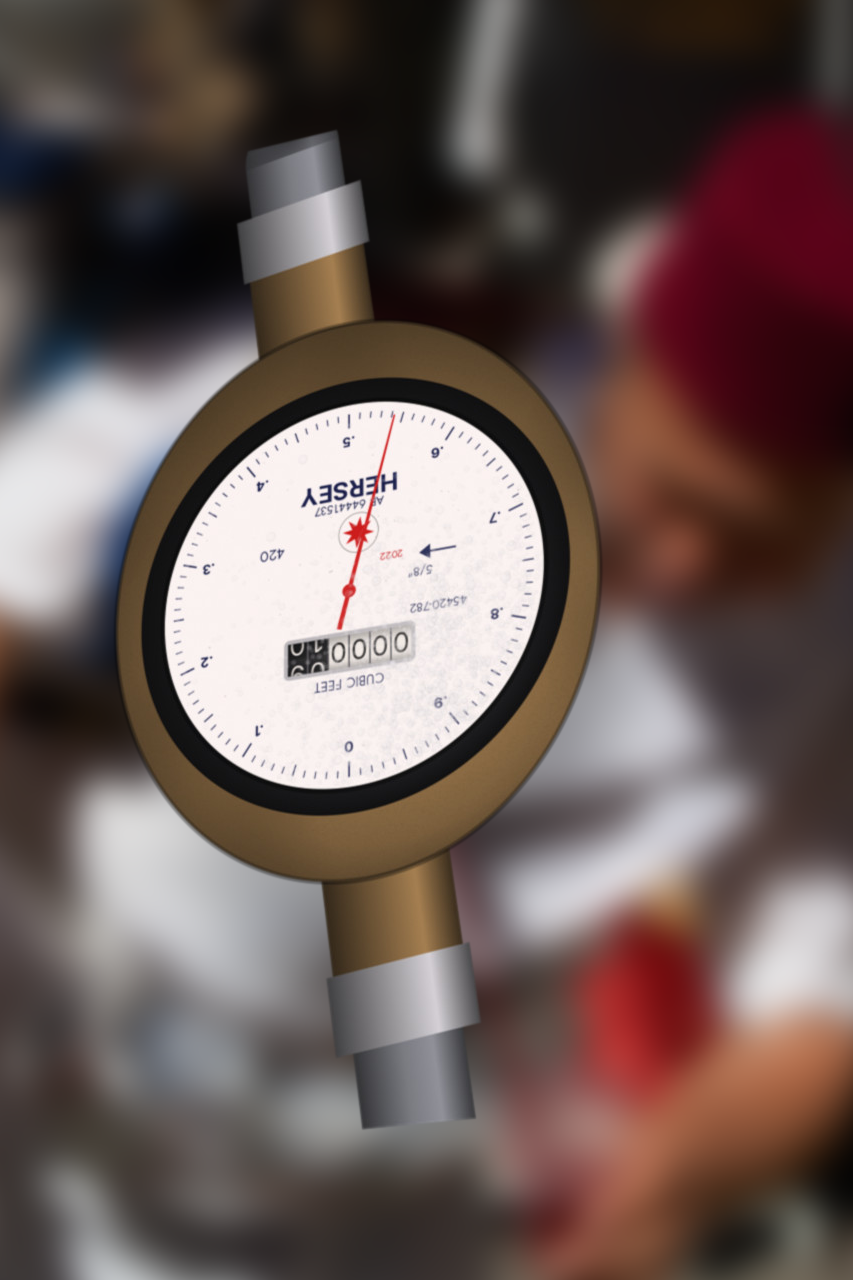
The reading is 9.54,ft³
